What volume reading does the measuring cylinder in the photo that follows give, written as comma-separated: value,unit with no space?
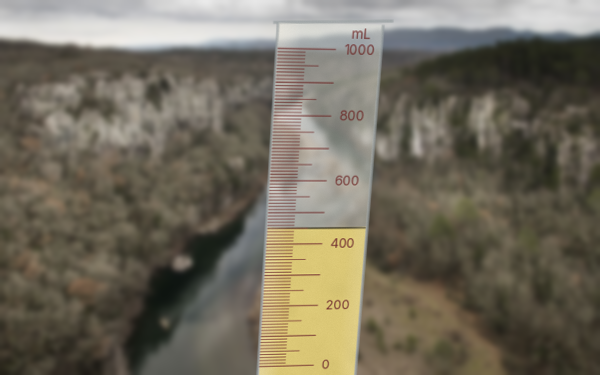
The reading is 450,mL
